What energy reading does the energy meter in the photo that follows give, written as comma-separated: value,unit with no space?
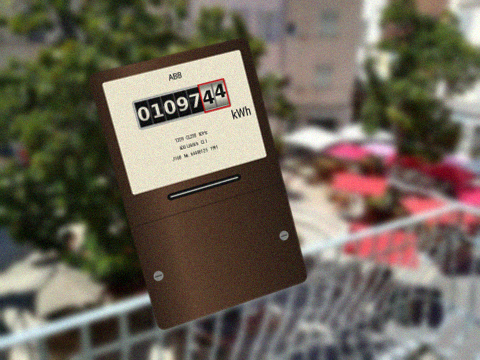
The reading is 1097.44,kWh
